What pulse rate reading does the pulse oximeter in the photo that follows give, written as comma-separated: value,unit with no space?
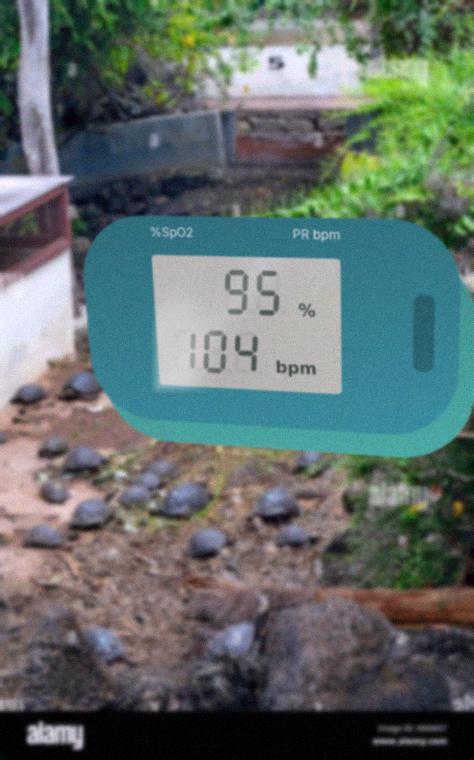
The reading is 104,bpm
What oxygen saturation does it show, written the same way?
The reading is 95,%
